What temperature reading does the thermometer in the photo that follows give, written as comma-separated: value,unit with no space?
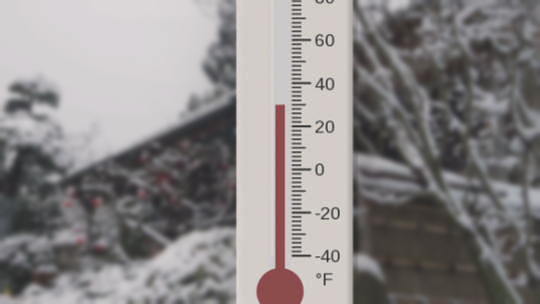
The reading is 30,°F
